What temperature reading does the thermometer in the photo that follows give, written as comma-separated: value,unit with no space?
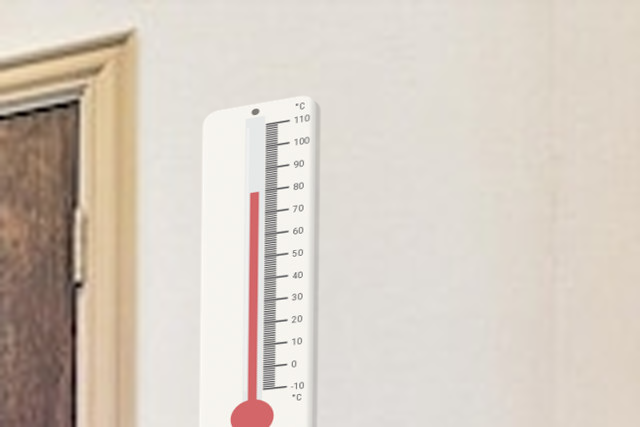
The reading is 80,°C
